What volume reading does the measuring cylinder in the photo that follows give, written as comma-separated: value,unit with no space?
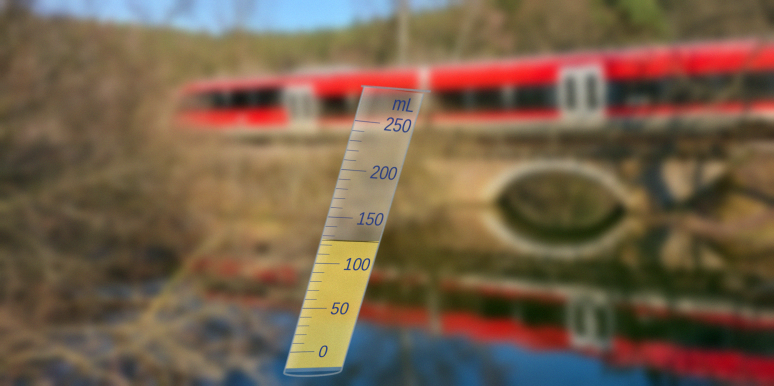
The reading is 125,mL
